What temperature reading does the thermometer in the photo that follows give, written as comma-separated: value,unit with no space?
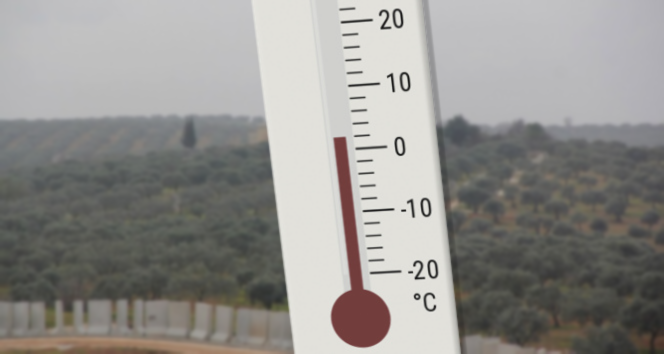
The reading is 2,°C
